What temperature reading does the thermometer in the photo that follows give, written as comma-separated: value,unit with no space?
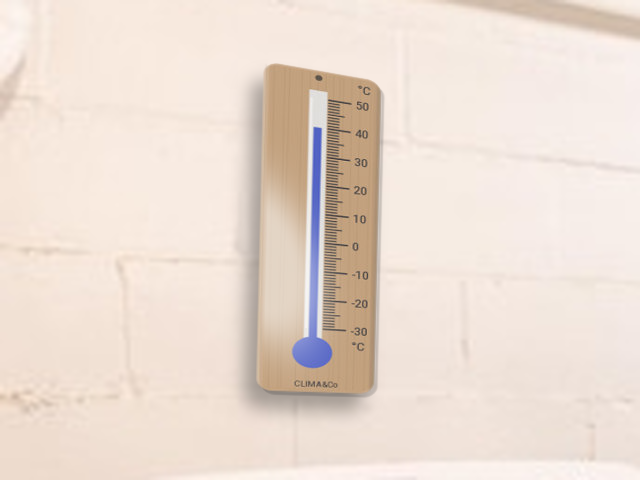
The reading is 40,°C
